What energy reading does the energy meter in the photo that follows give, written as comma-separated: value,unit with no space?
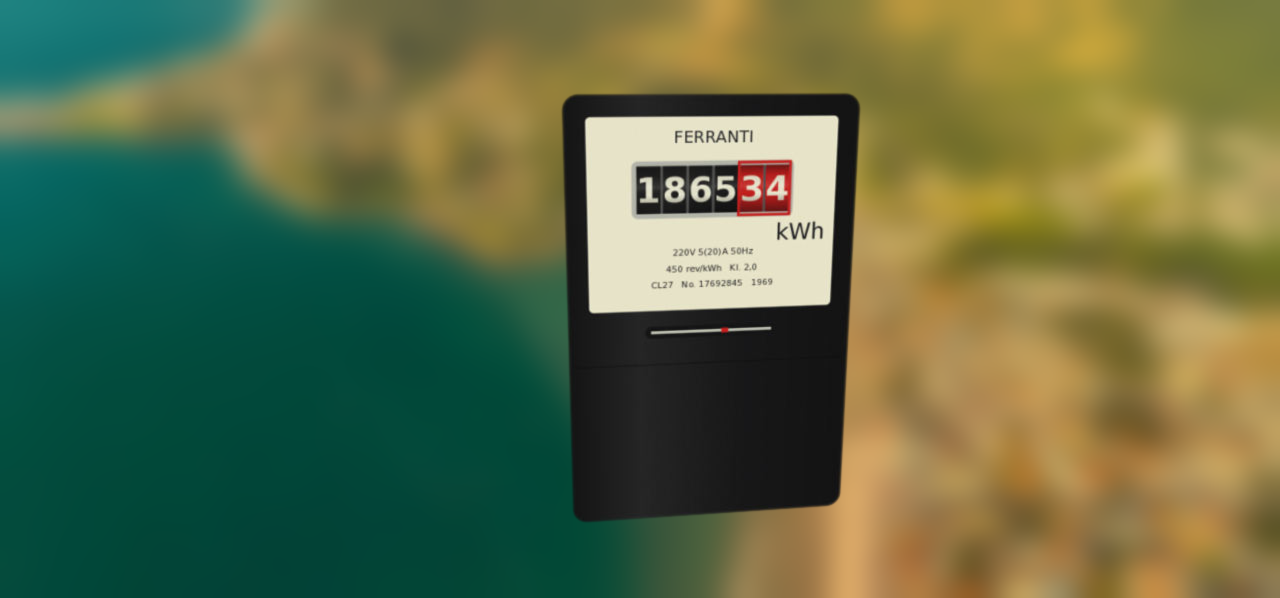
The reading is 1865.34,kWh
